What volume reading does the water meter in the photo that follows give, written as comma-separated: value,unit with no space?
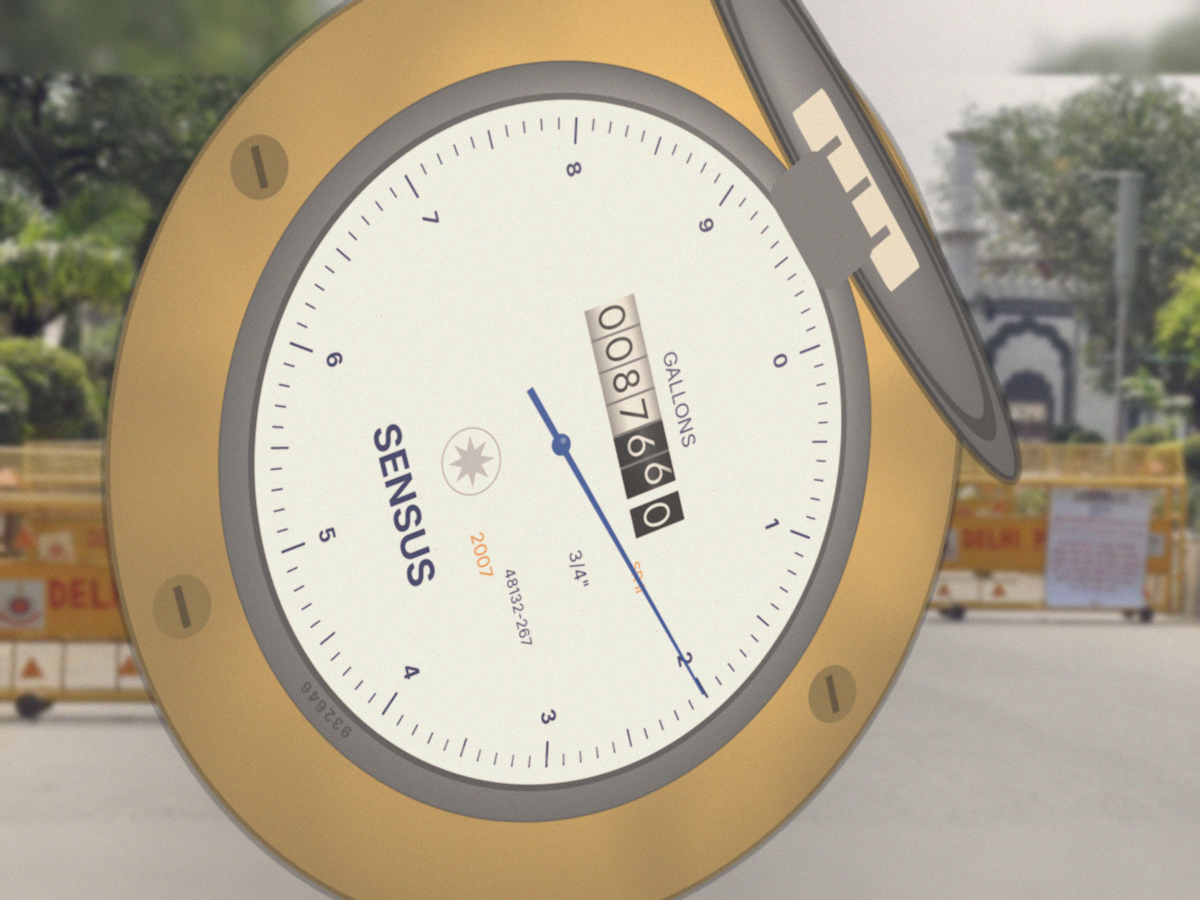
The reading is 87662.0,gal
